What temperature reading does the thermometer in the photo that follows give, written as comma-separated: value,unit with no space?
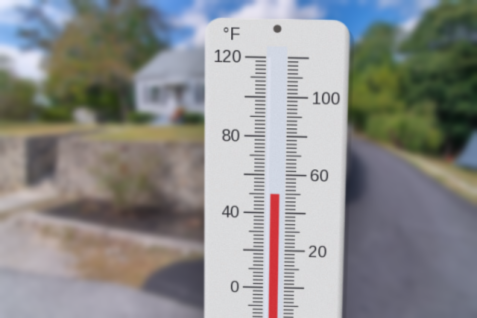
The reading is 50,°F
